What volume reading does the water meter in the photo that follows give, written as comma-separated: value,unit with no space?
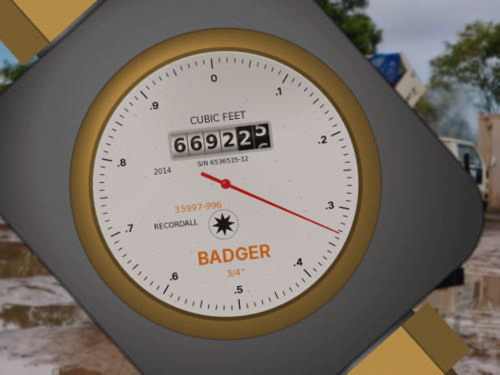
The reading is 669225.33,ft³
